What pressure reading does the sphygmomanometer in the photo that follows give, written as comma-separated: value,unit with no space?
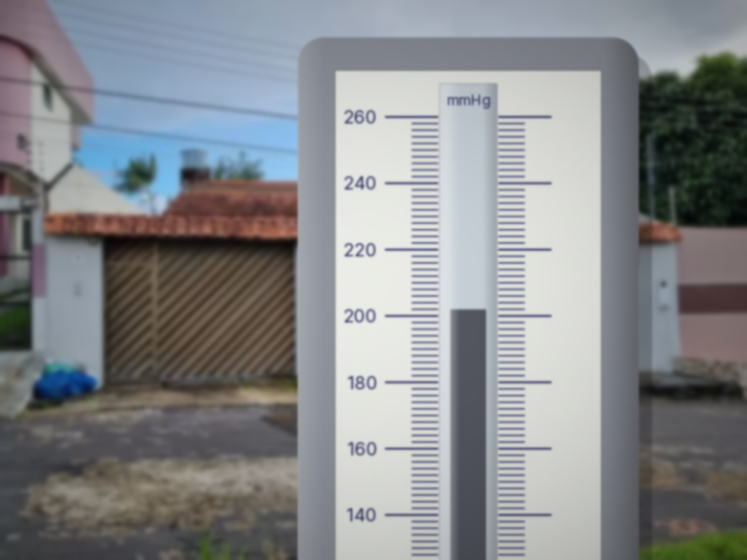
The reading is 202,mmHg
